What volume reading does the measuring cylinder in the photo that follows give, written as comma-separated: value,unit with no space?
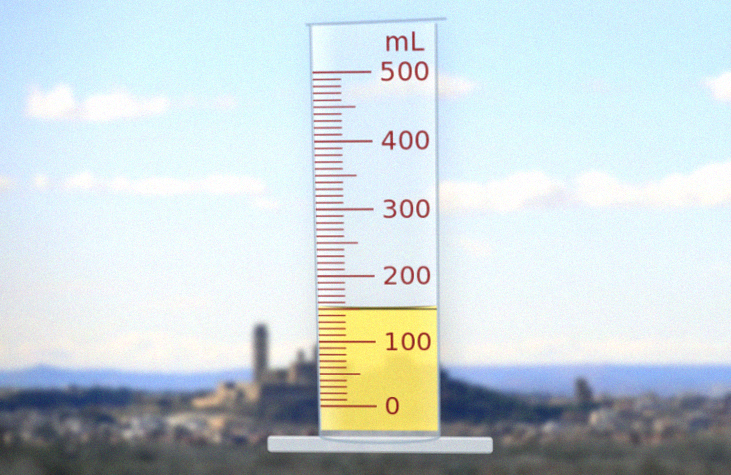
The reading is 150,mL
